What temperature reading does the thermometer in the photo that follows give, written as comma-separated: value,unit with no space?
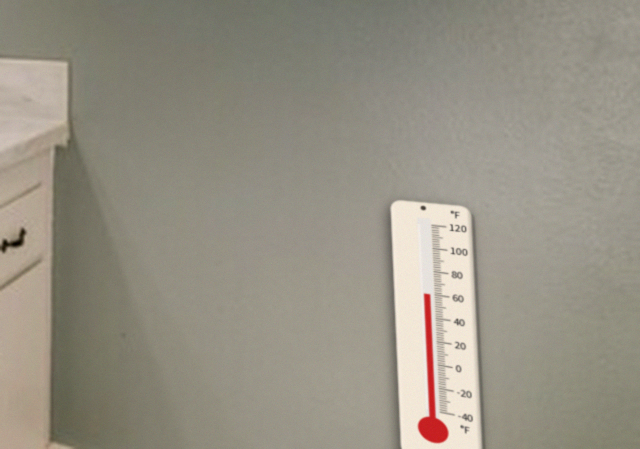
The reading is 60,°F
